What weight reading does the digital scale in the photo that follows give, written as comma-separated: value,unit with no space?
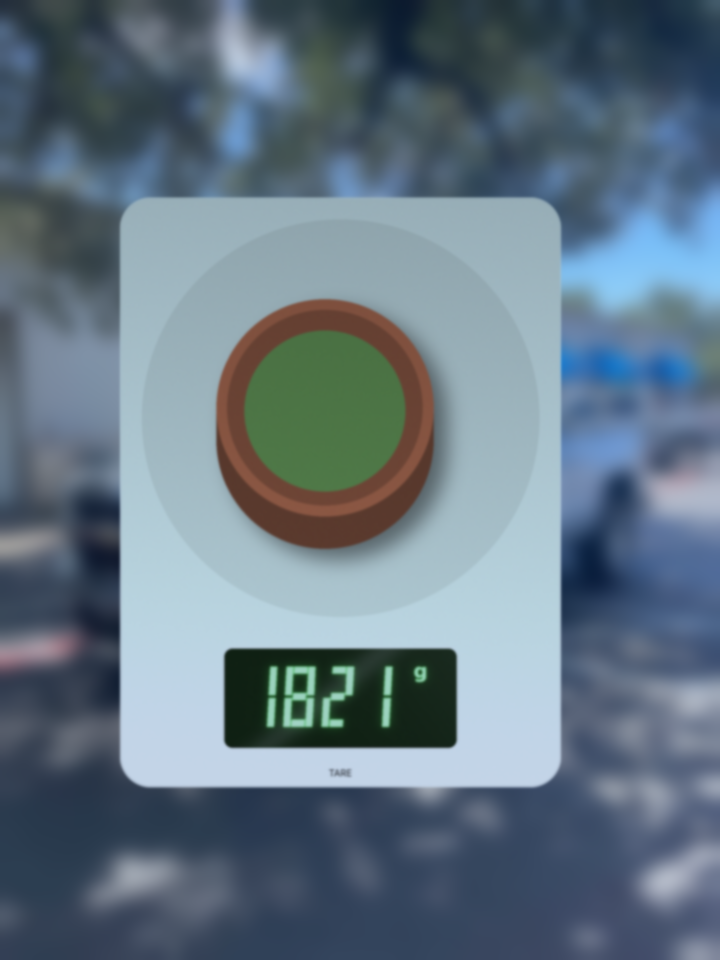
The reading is 1821,g
